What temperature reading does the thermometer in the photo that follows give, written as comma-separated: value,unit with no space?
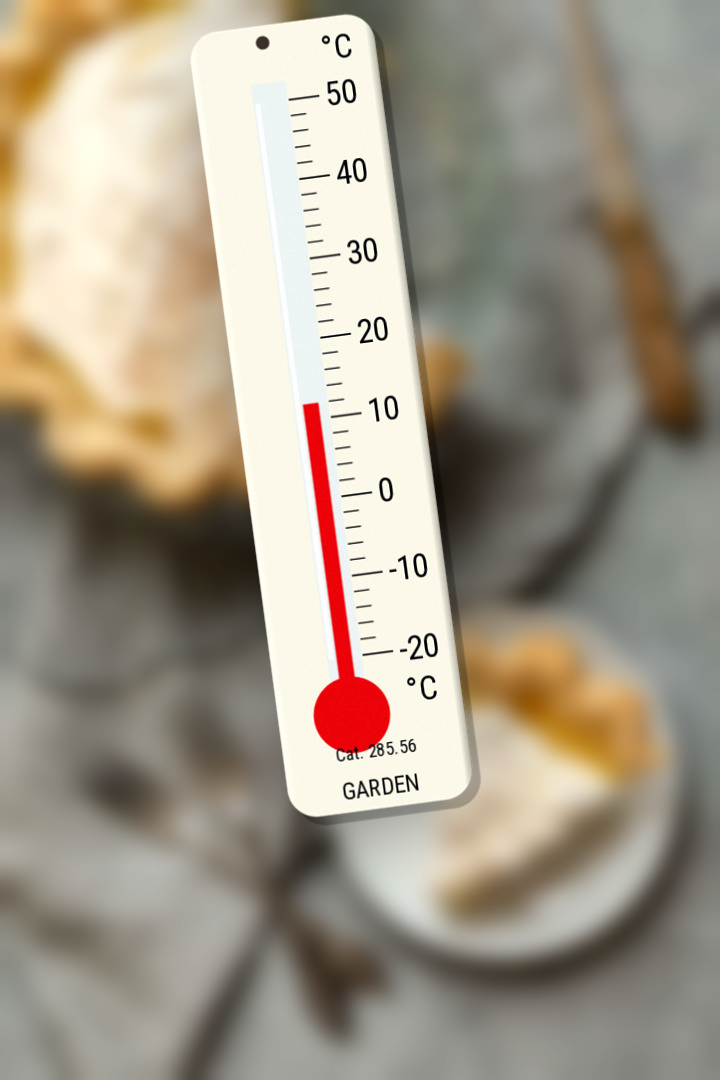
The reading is 12,°C
